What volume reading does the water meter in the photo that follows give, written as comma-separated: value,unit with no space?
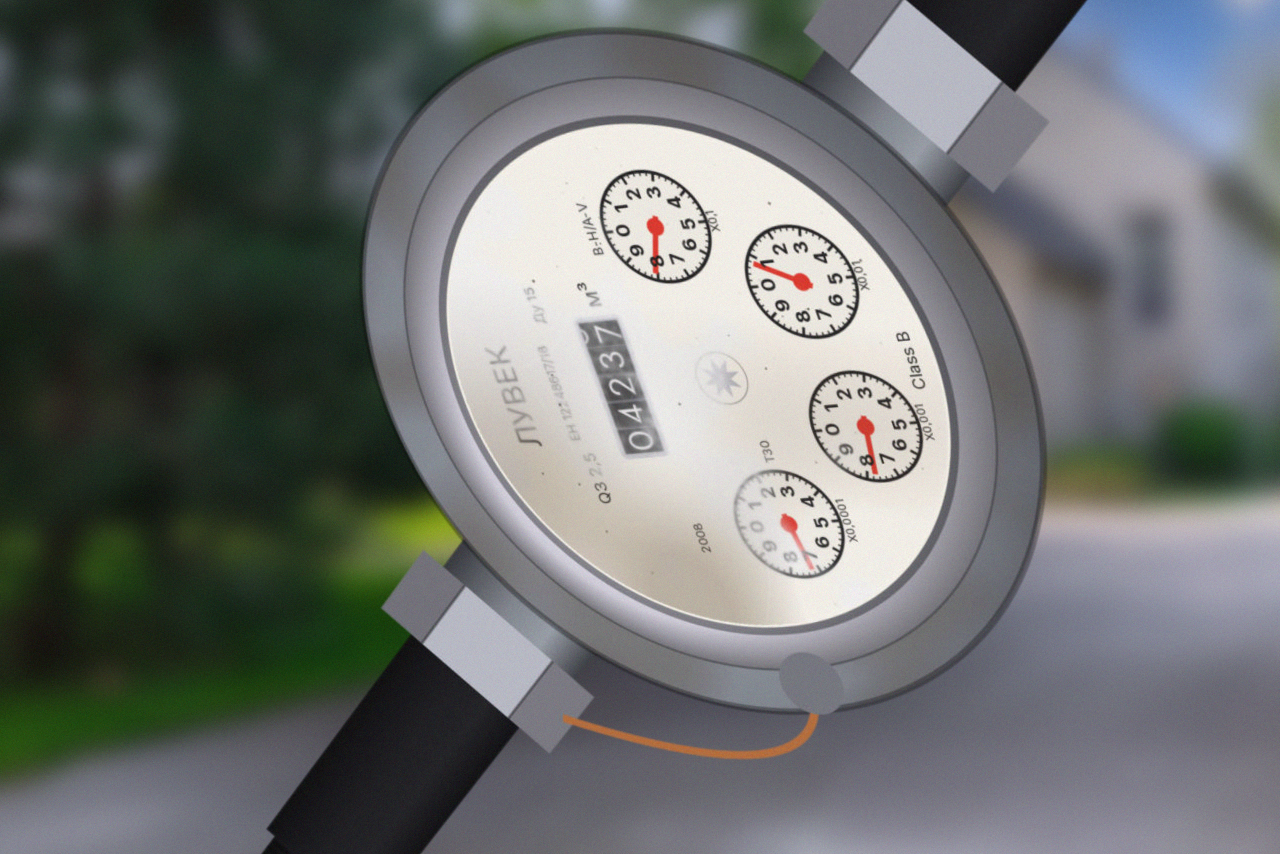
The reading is 4236.8077,m³
